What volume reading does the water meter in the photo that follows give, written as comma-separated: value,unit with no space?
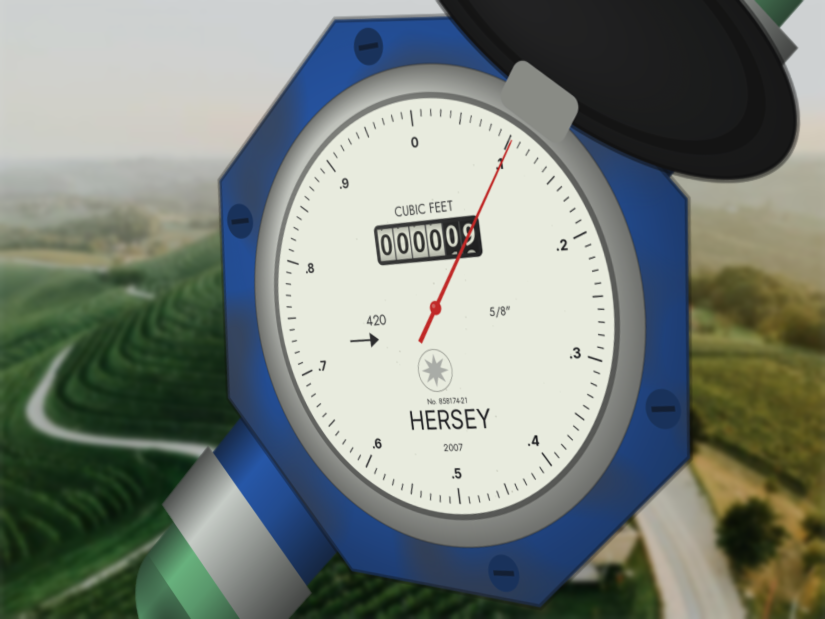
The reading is 9.10,ft³
